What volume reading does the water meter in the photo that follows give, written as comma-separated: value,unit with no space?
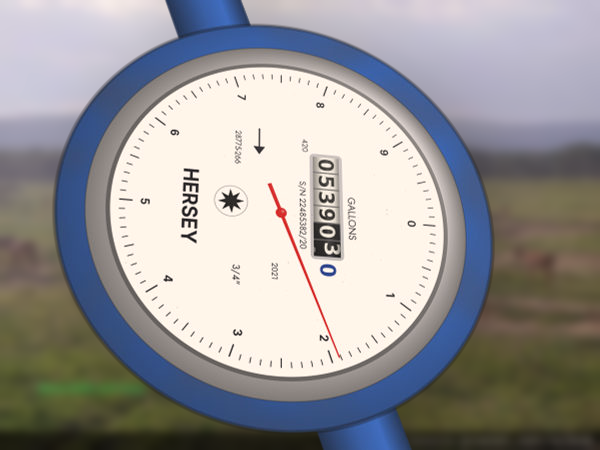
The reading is 539031.9,gal
